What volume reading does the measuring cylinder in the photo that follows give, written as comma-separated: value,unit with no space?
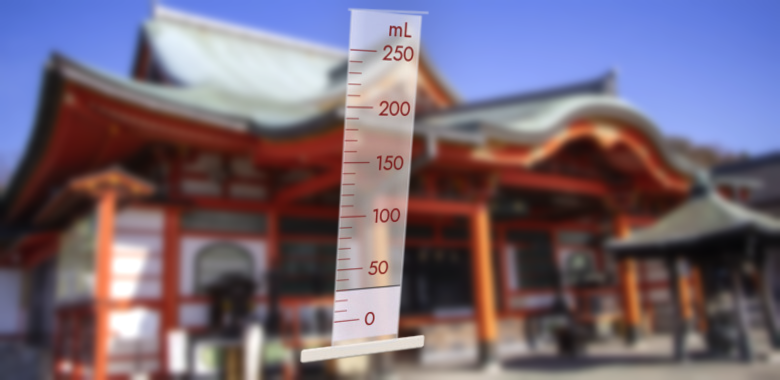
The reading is 30,mL
